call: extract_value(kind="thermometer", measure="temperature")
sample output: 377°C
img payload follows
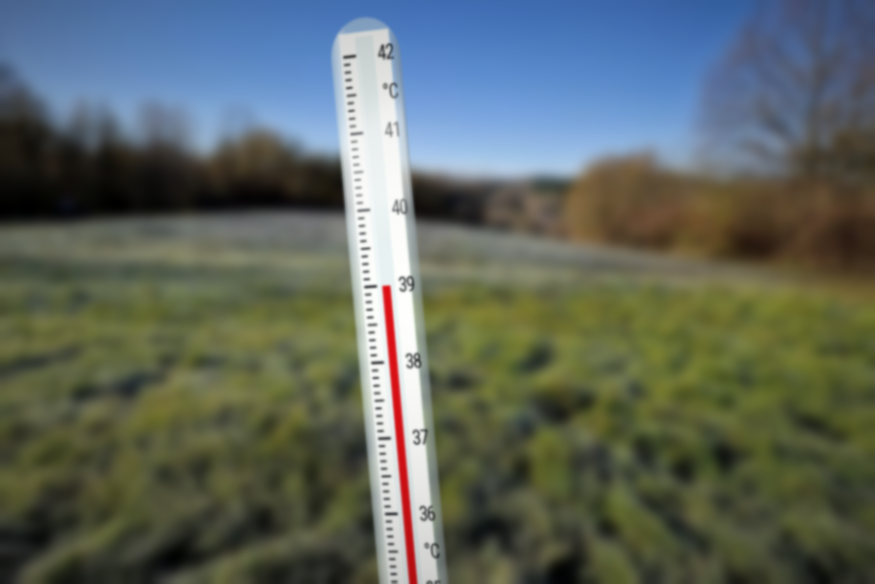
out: 39°C
